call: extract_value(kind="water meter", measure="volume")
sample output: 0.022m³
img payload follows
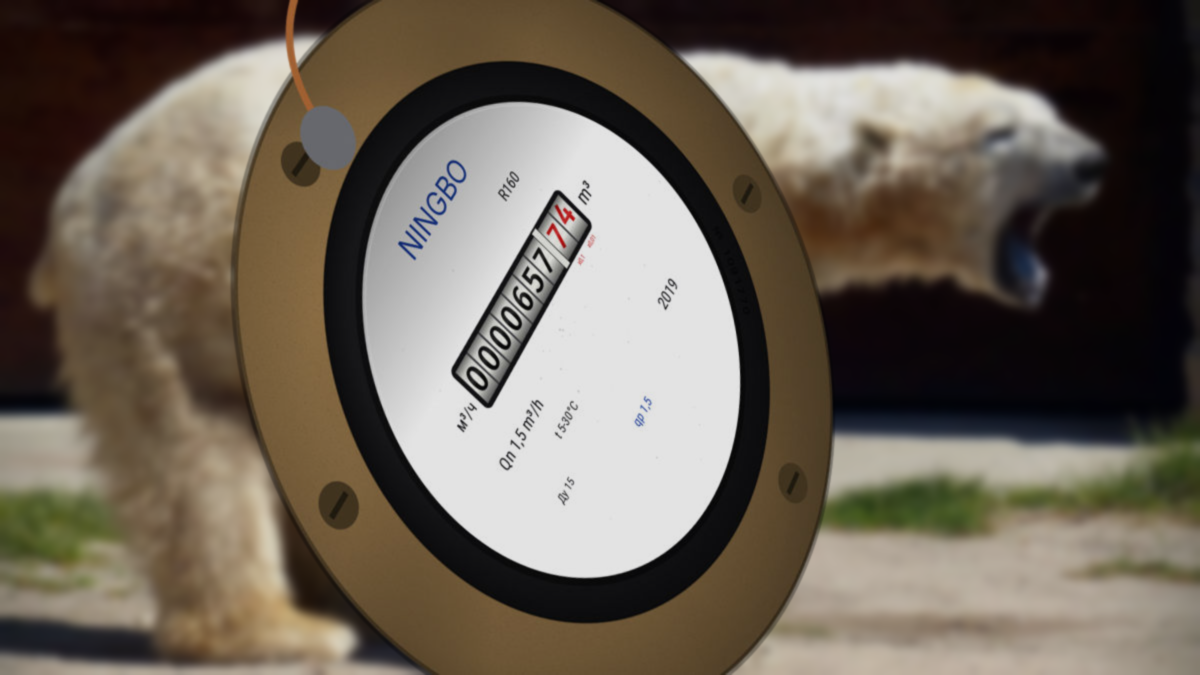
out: 657.74m³
